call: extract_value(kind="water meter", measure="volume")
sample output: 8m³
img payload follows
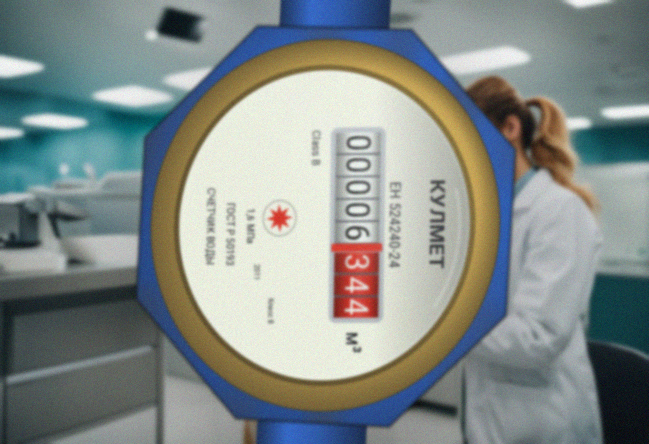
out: 6.344m³
